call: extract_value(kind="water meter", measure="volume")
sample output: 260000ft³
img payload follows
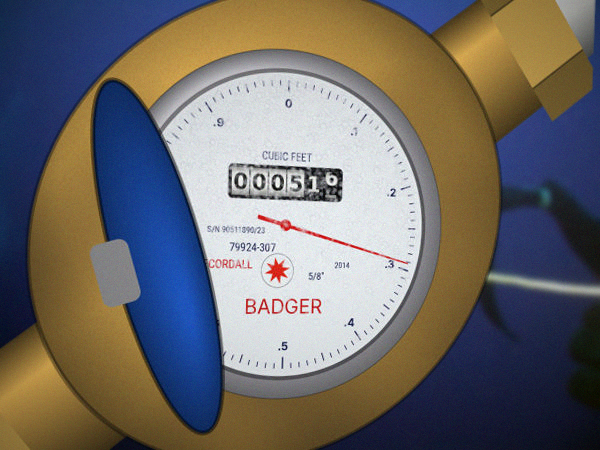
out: 516.29ft³
